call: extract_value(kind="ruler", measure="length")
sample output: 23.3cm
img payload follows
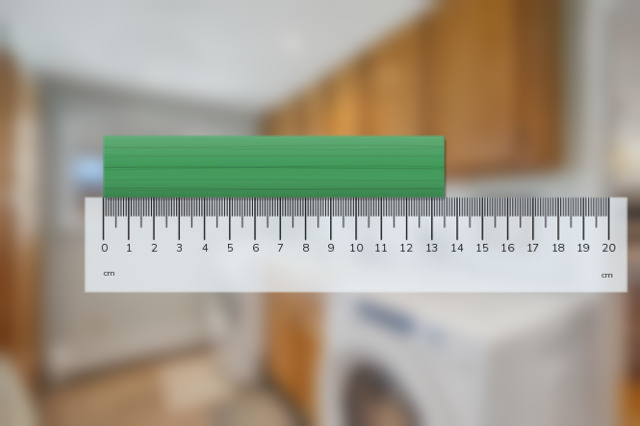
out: 13.5cm
